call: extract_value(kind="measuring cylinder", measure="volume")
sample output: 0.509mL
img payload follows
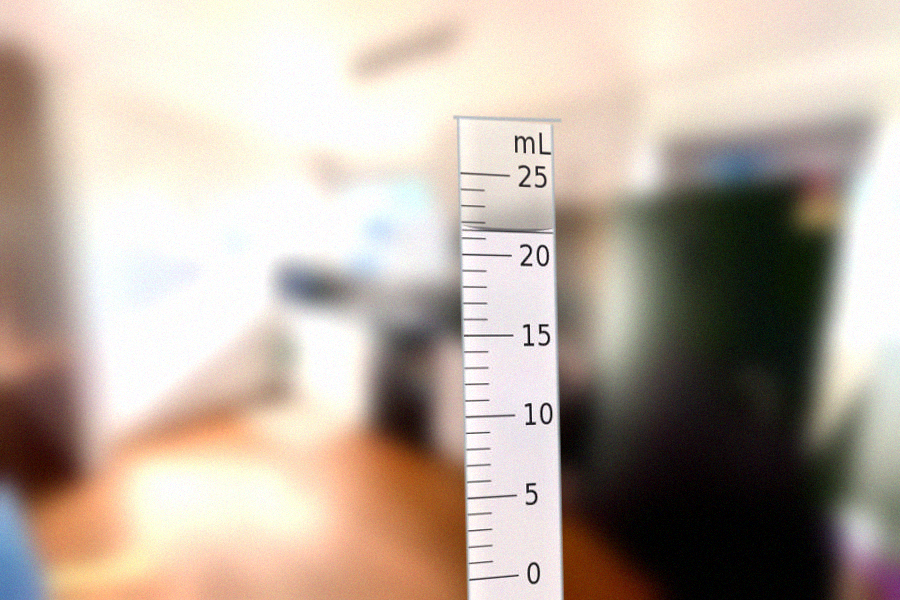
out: 21.5mL
